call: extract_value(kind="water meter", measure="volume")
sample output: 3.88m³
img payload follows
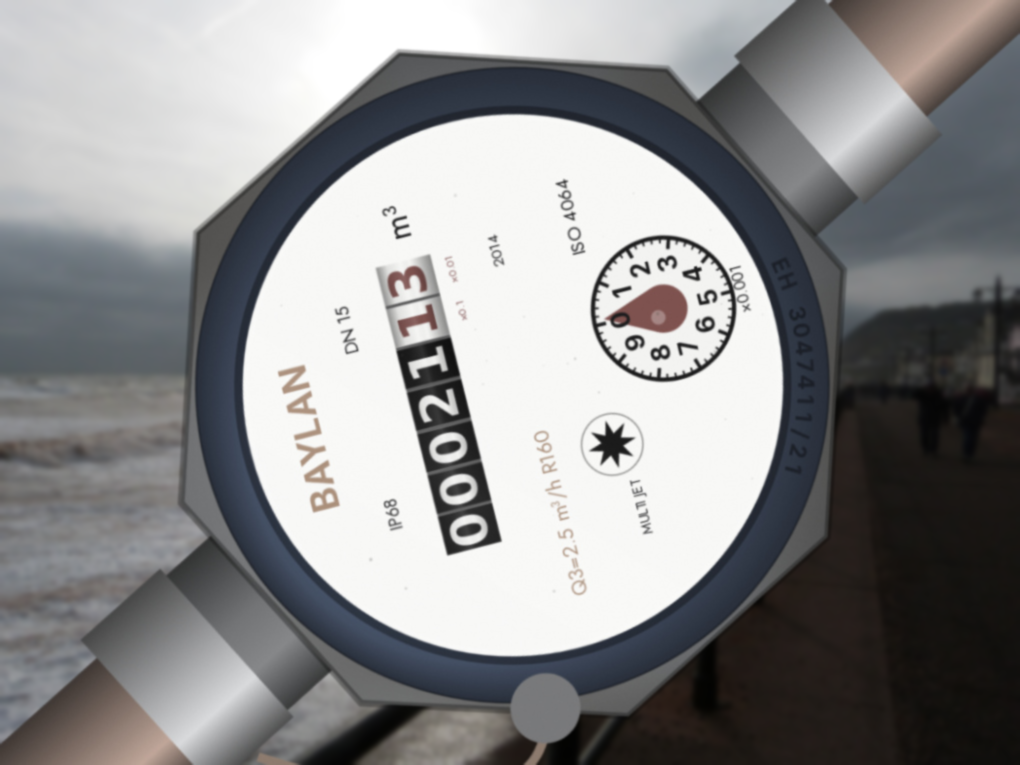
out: 21.130m³
